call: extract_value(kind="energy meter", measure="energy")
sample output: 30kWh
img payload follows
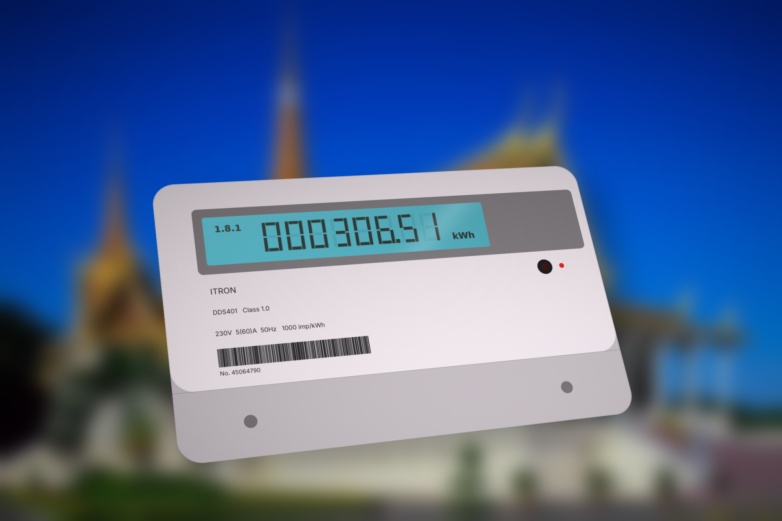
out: 306.51kWh
